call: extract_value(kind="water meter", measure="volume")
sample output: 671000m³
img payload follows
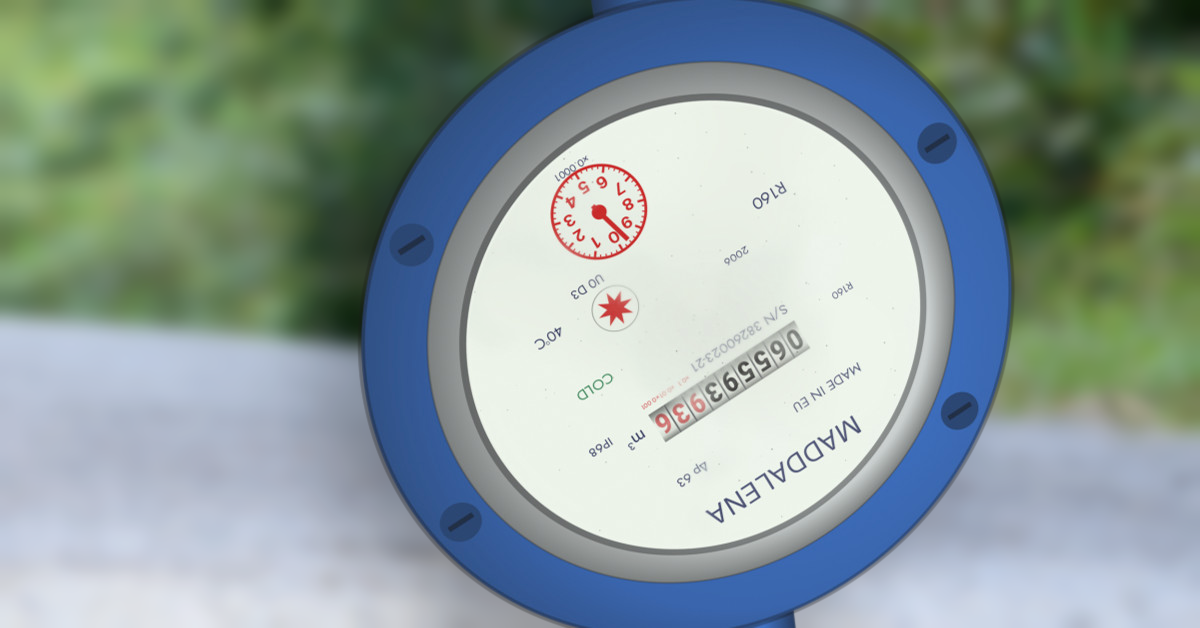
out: 65593.9359m³
